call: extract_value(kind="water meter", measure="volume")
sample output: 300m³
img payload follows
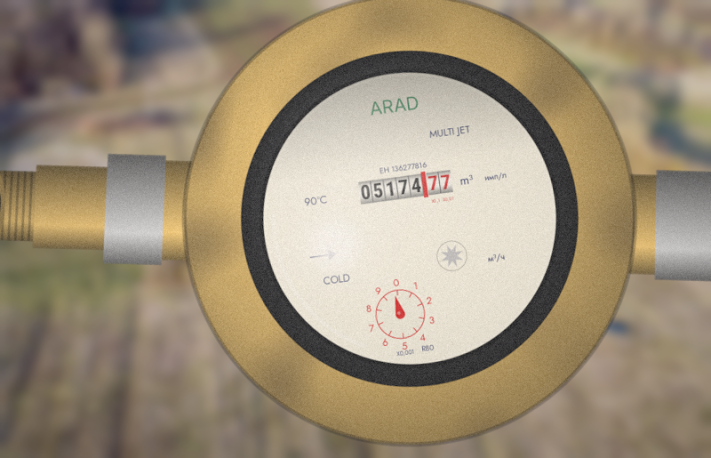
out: 5174.769m³
